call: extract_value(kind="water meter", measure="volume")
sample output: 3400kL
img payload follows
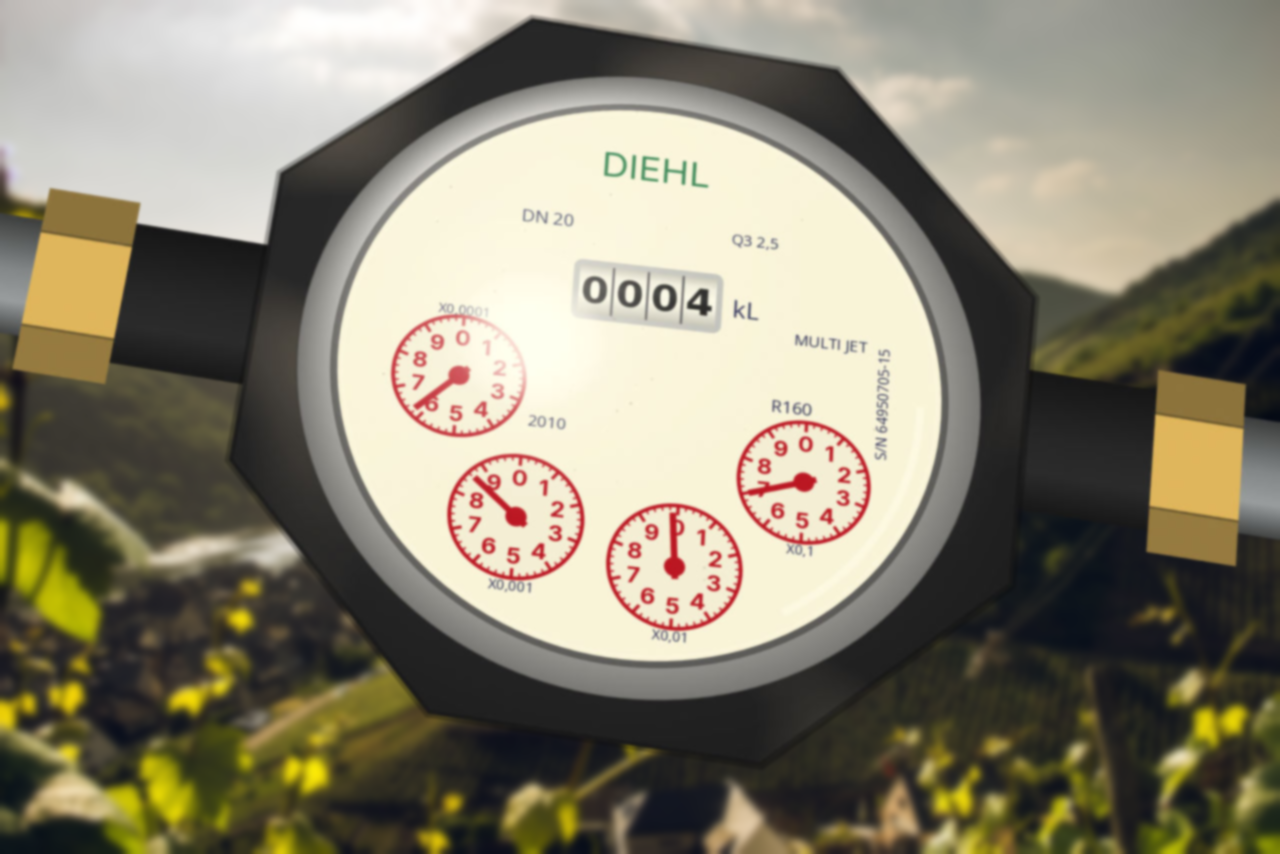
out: 4.6986kL
